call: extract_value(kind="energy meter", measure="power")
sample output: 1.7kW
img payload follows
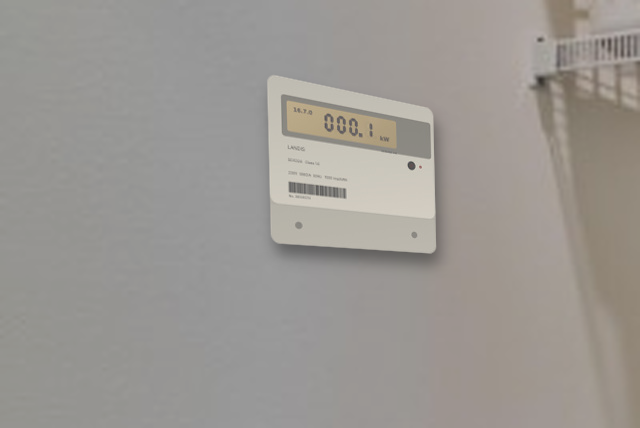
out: 0.1kW
